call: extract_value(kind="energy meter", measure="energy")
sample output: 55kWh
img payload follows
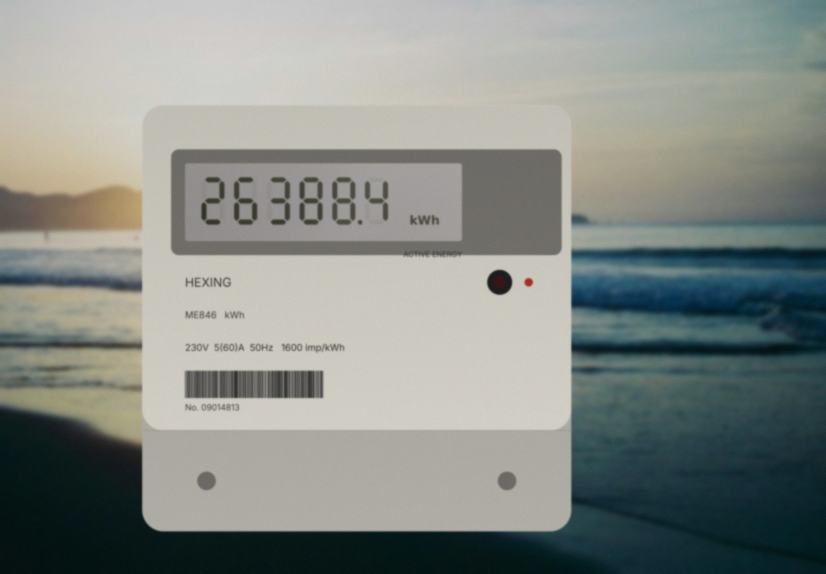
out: 26388.4kWh
